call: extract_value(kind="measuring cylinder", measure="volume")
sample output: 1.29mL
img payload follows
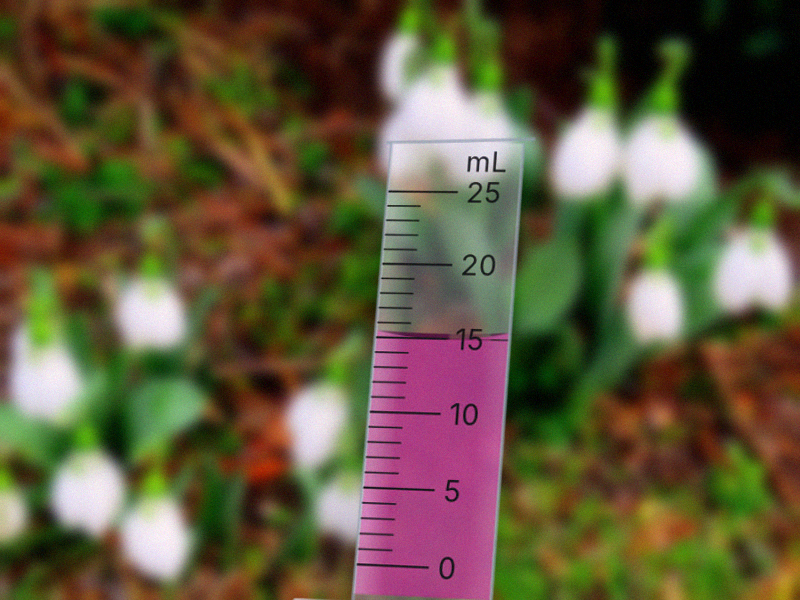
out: 15mL
